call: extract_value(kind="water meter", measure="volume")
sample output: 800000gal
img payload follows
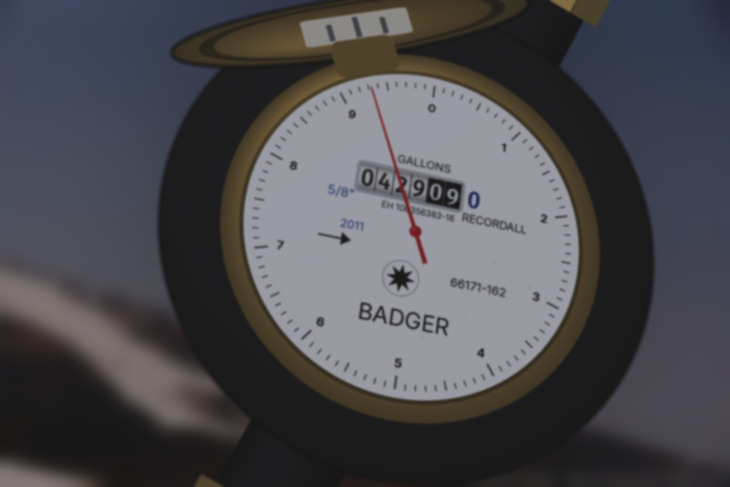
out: 429089.3gal
